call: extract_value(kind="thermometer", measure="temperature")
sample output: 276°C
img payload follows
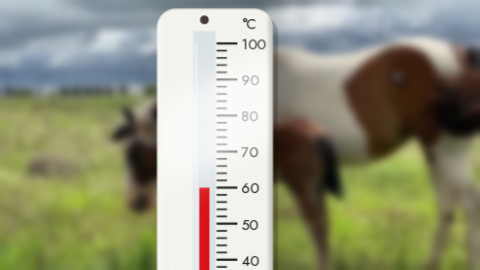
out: 60°C
